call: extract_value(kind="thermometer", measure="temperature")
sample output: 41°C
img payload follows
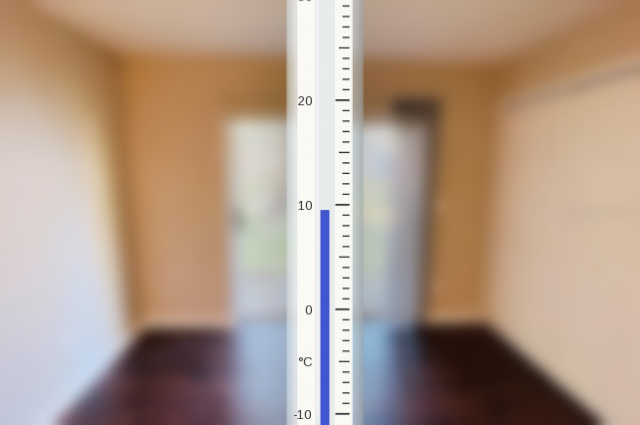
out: 9.5°C
